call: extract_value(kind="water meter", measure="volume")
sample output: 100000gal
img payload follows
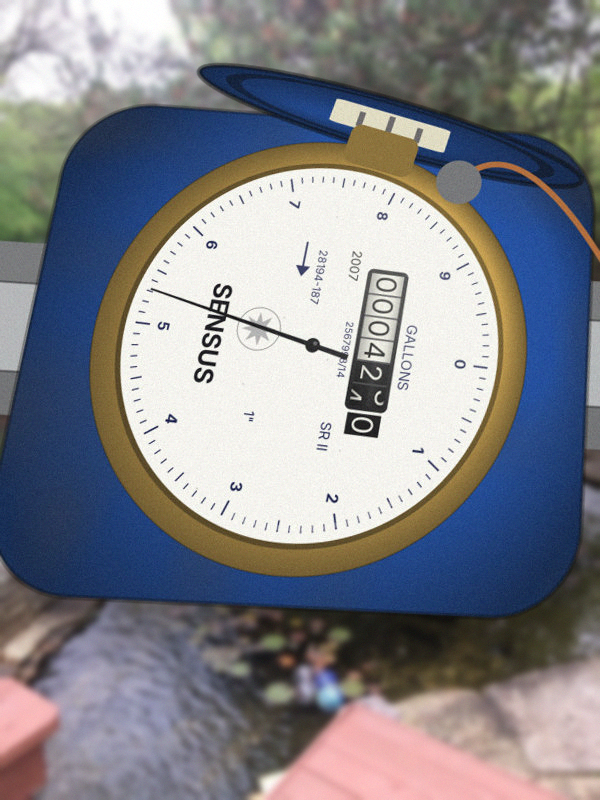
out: 4235.3gal
